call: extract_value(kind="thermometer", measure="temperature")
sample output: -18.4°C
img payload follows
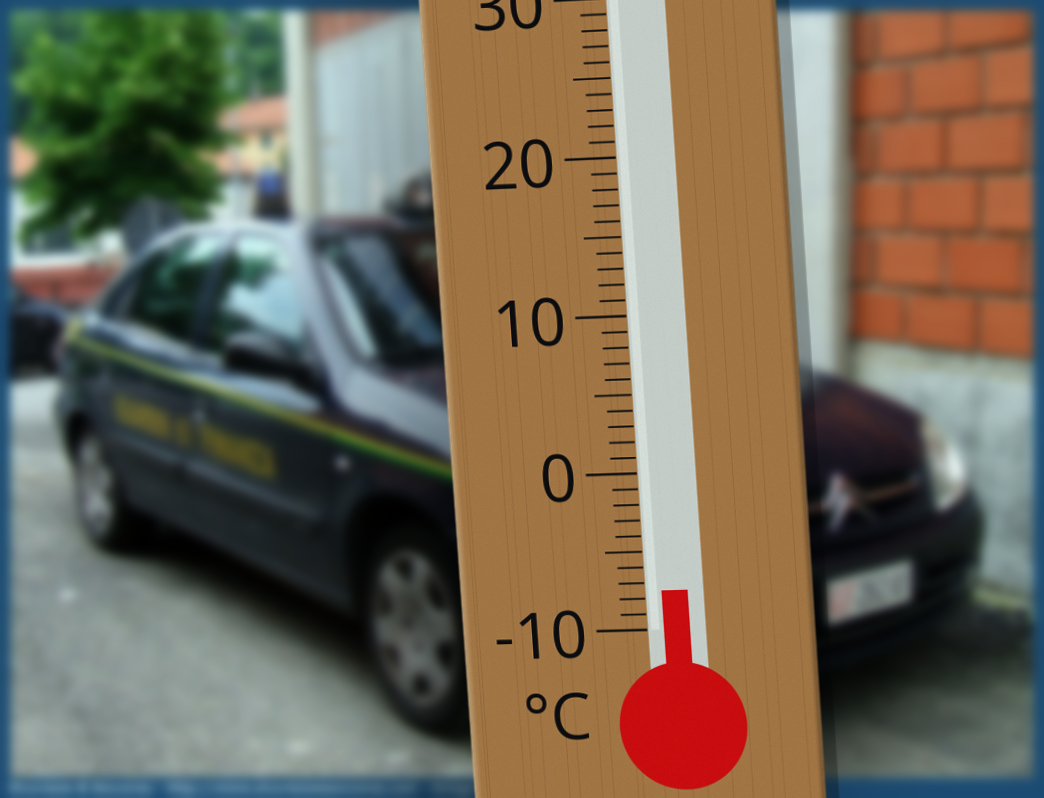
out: -7.5°C
